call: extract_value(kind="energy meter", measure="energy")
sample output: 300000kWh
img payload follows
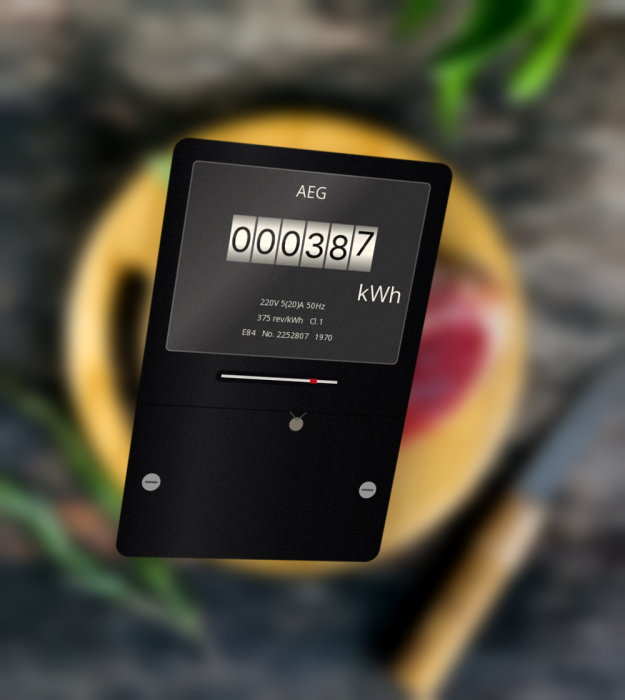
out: 387kWh
